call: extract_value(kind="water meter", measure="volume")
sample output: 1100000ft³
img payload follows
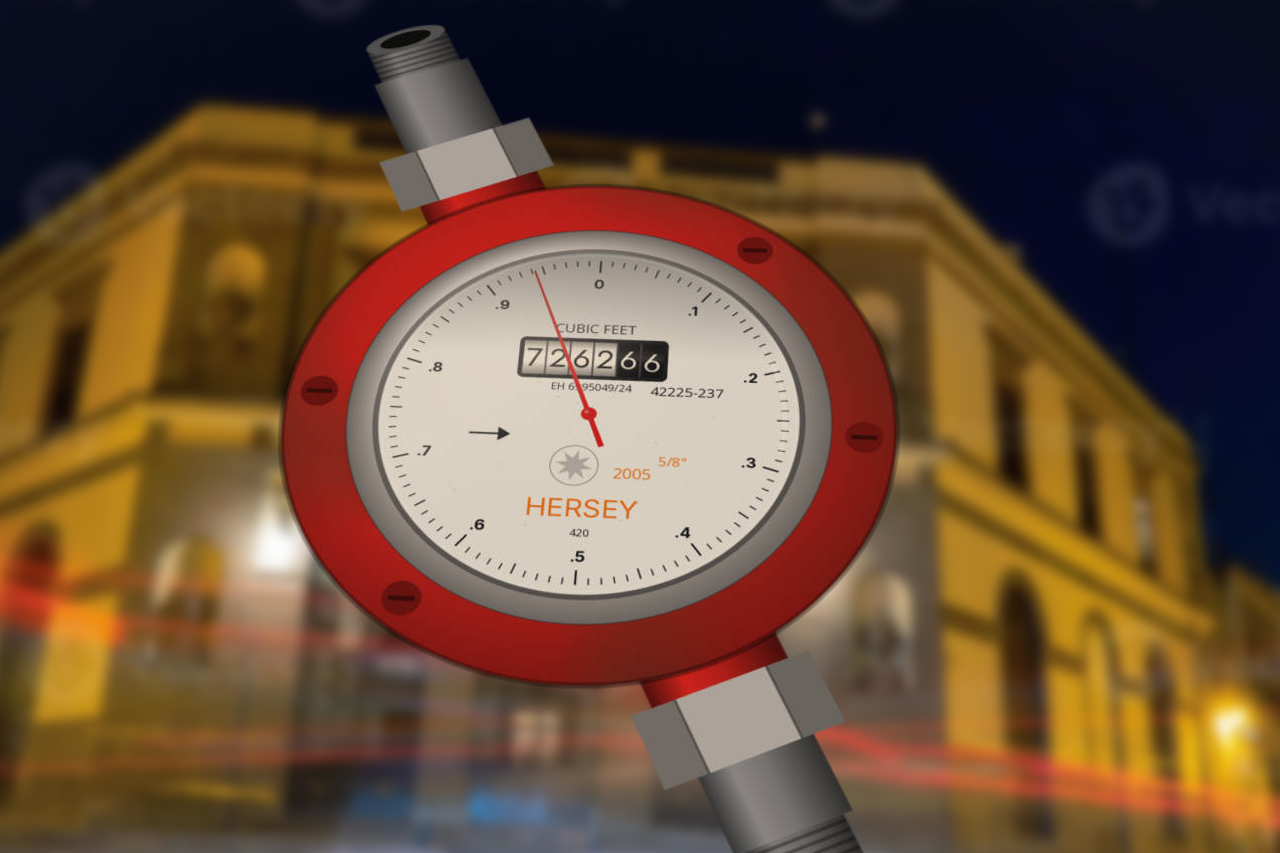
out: 726265.94ft³
